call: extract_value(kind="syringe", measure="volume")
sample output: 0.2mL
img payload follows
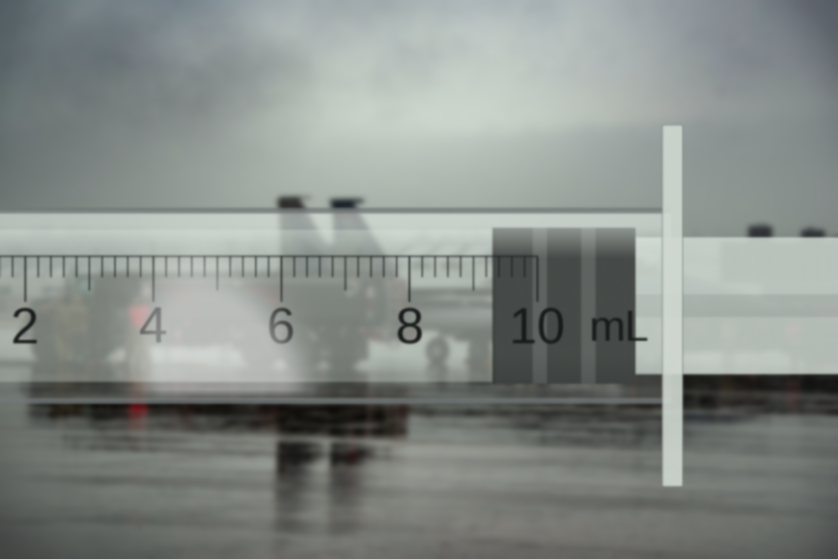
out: 9.3mL
